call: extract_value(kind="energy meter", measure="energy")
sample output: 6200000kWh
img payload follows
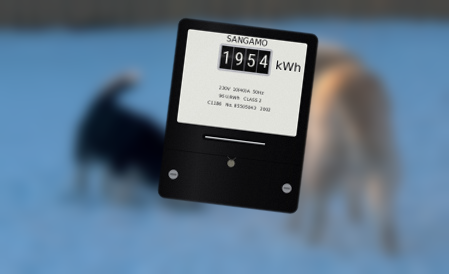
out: 1954kWh
